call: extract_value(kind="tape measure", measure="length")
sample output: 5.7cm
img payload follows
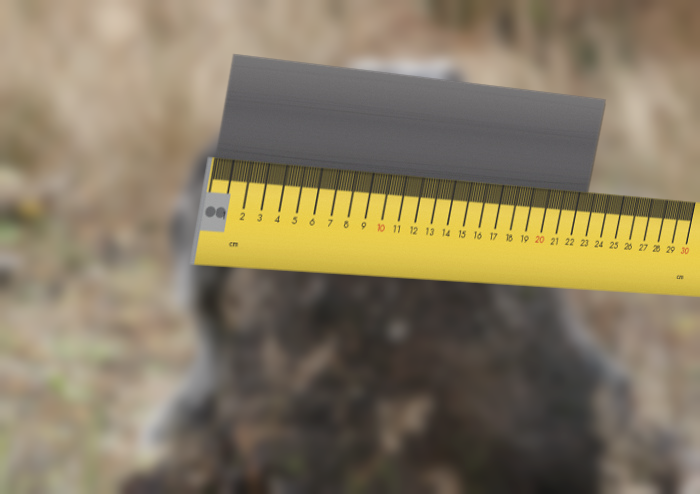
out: 22.5cm
